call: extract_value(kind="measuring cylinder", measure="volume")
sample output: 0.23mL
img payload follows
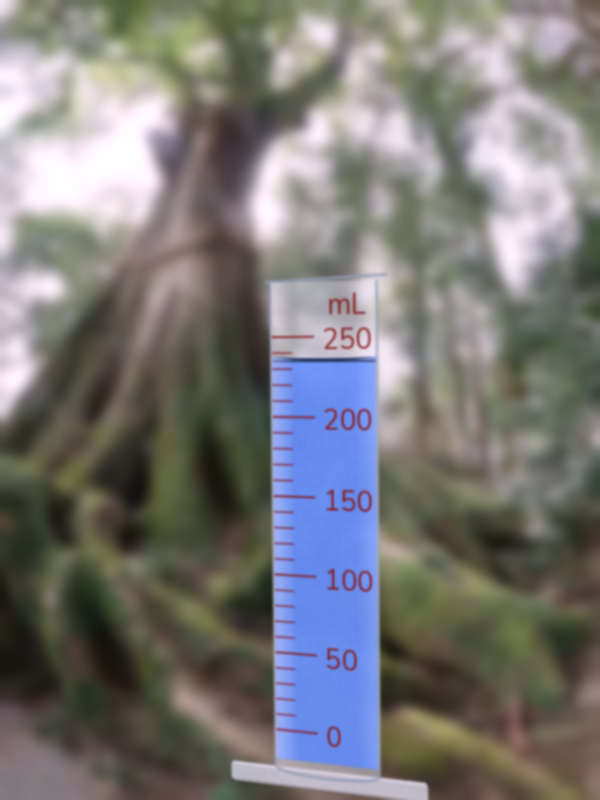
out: 235mL
